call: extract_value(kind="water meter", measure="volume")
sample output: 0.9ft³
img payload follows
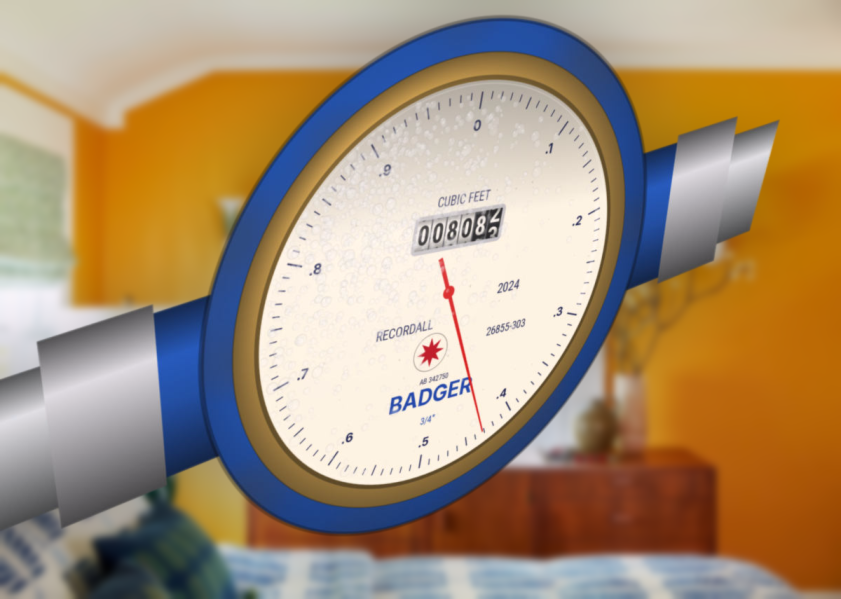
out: 8082.43ft³
